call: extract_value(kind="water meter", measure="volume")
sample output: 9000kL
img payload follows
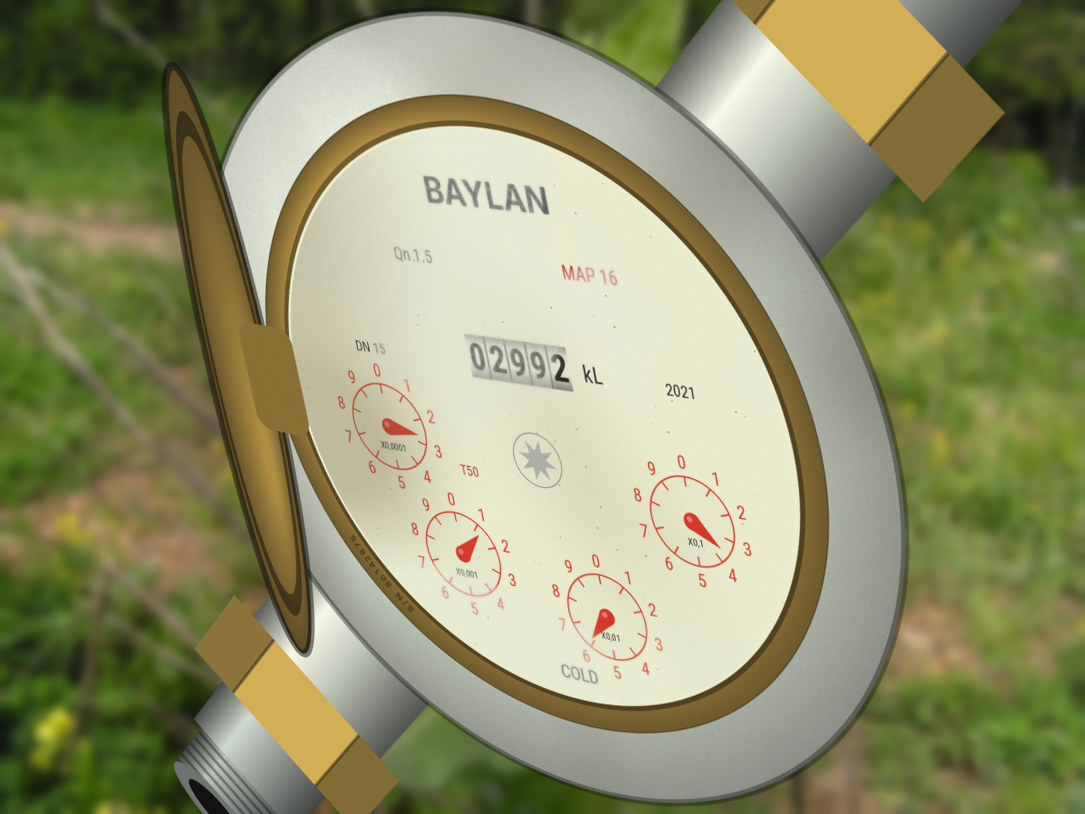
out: 2992.3612kL
